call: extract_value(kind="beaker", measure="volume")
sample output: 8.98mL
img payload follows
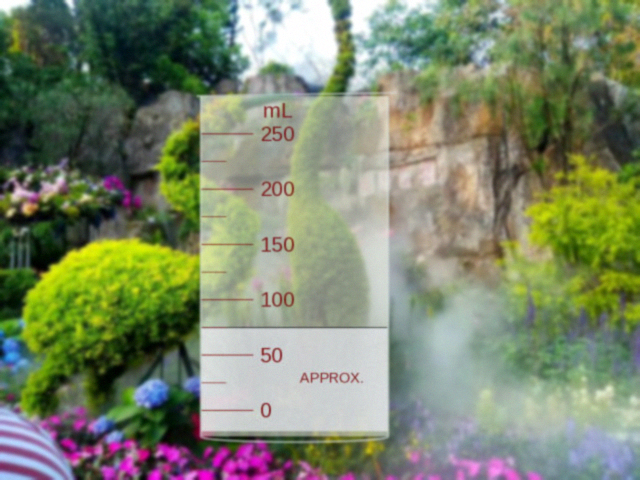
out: 75mL
